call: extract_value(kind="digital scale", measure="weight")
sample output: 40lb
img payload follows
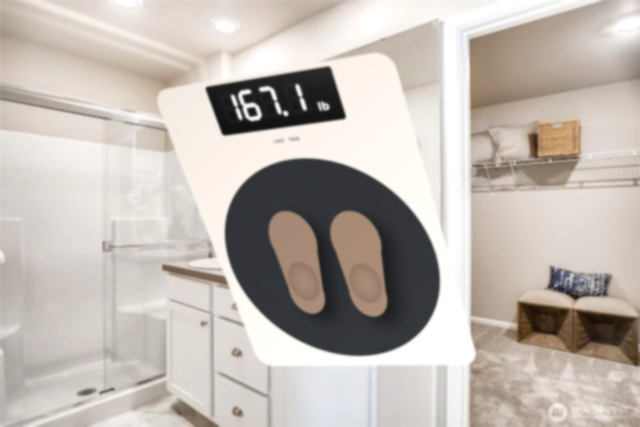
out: 167.1lb
